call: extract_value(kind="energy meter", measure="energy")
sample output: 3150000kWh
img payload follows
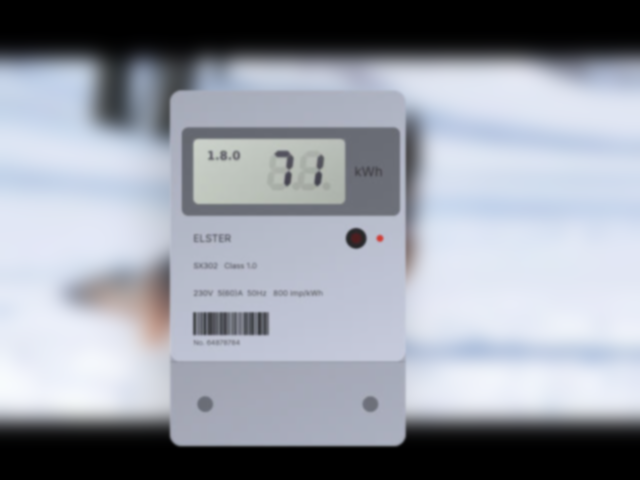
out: 71kWh
